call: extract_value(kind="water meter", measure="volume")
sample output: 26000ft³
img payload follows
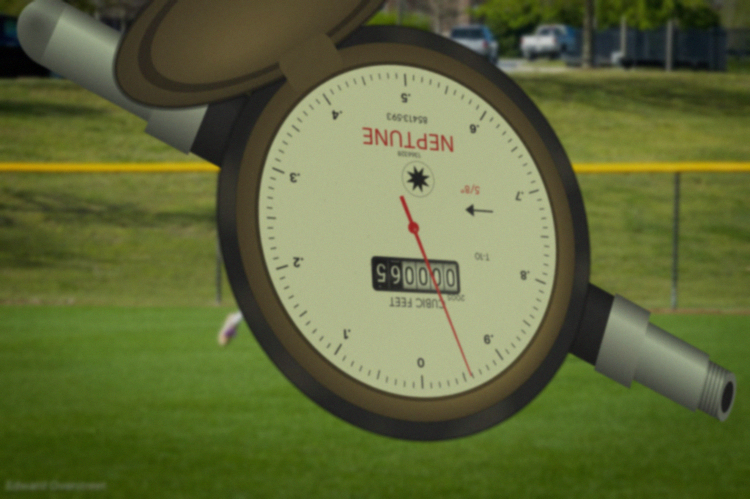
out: 64.94ft³
